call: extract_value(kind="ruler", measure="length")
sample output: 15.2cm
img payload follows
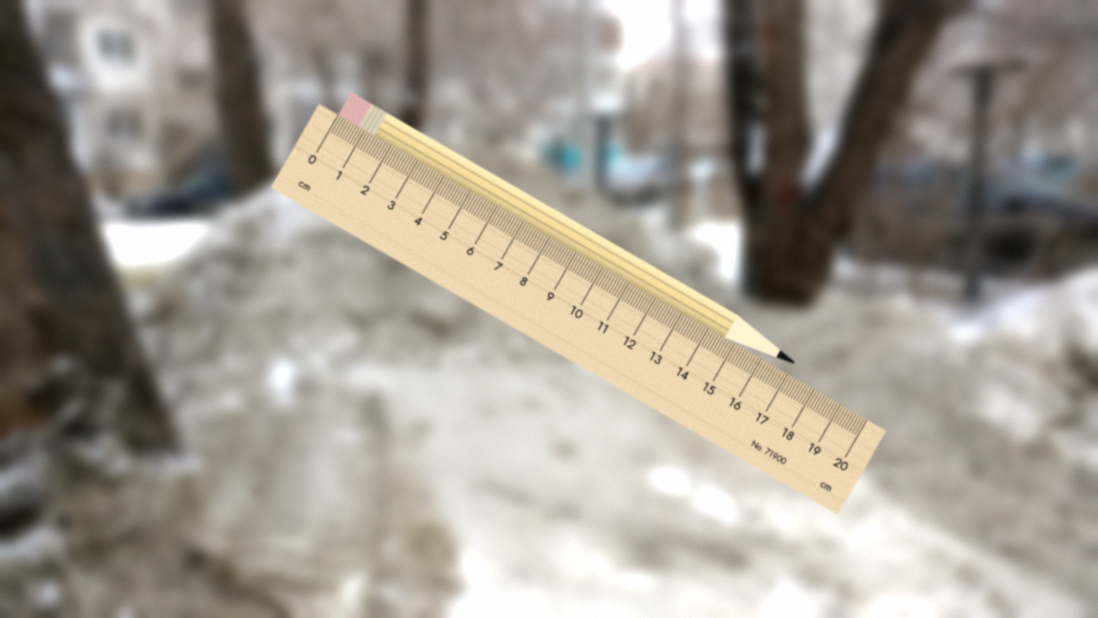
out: 17cm
